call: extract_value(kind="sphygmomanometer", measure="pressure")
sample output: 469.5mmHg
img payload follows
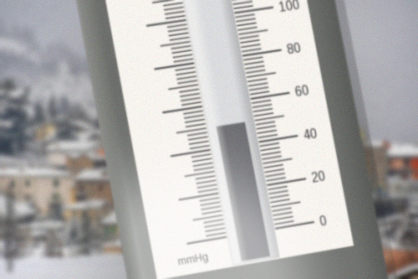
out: 50mmHg
